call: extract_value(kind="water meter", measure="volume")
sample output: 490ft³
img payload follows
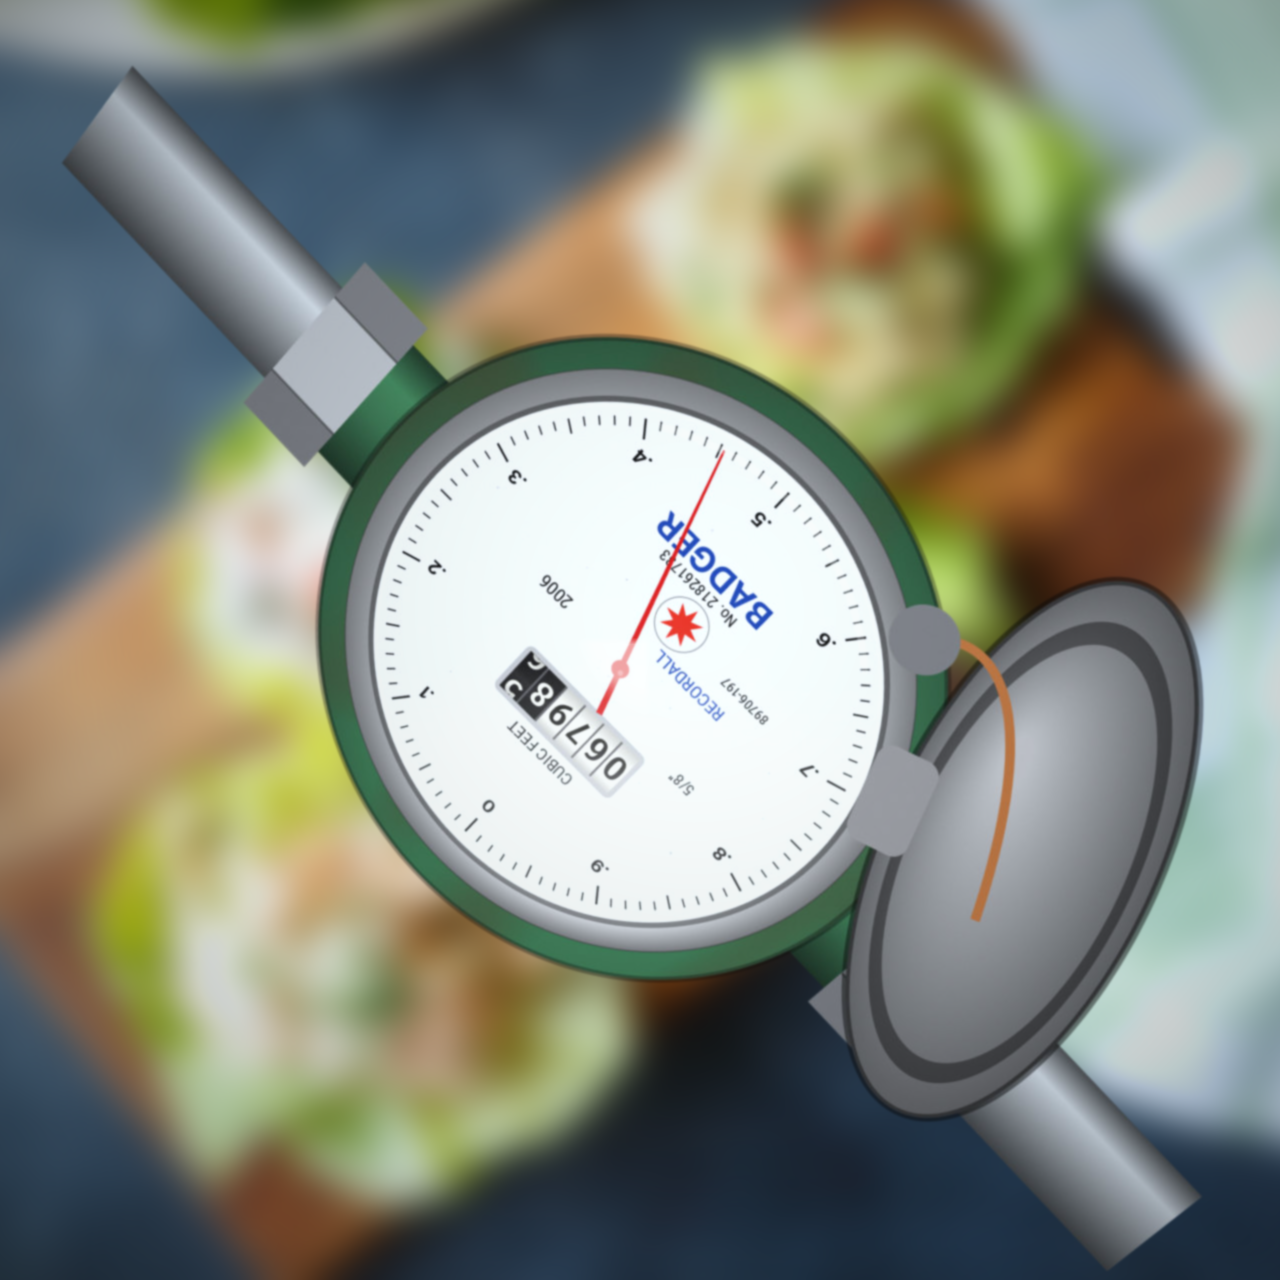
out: 67985.45ft³
